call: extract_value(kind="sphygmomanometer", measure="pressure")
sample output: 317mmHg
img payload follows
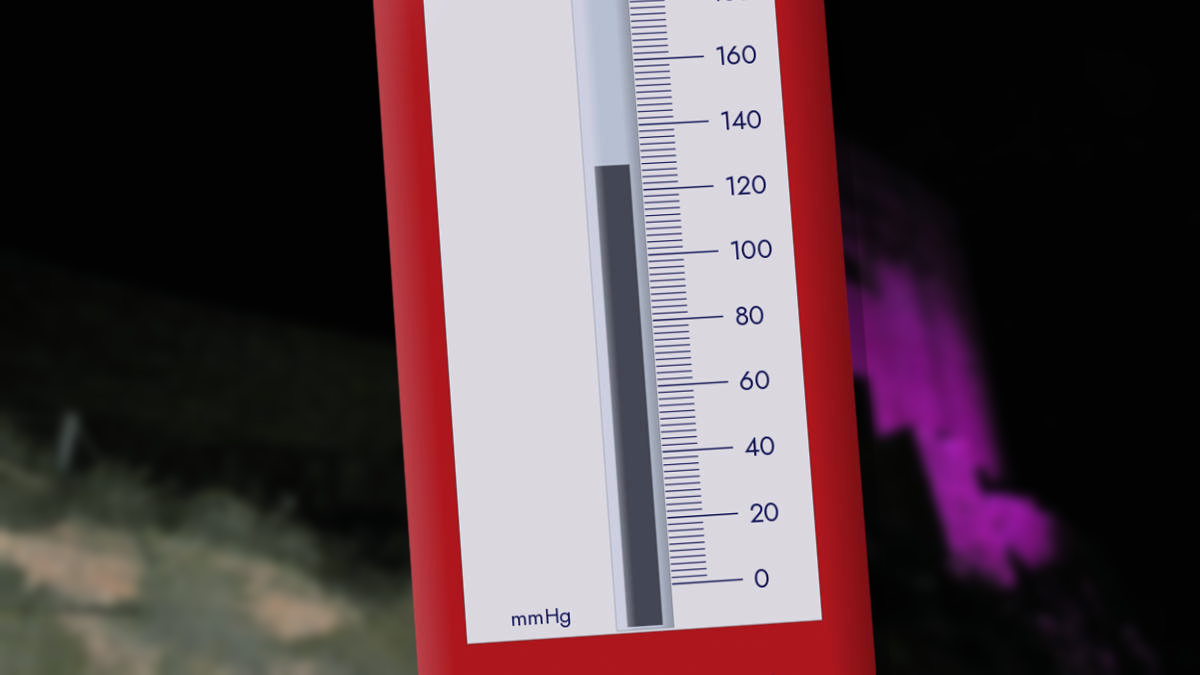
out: 128mmHg
